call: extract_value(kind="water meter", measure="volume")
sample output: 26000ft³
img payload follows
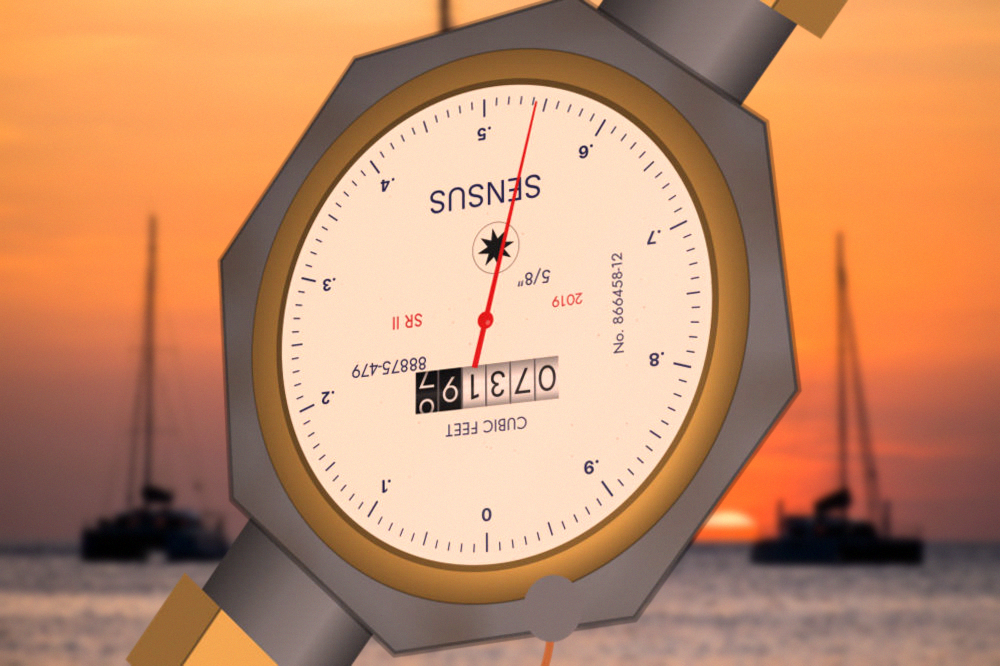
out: 73196.54ft³
